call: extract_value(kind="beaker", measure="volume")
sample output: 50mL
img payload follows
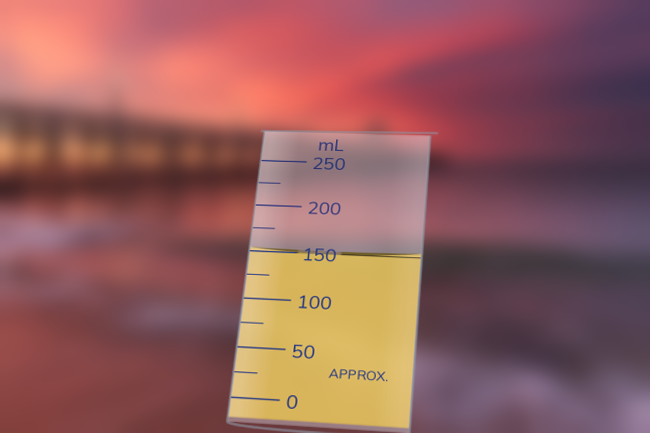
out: 150mL
